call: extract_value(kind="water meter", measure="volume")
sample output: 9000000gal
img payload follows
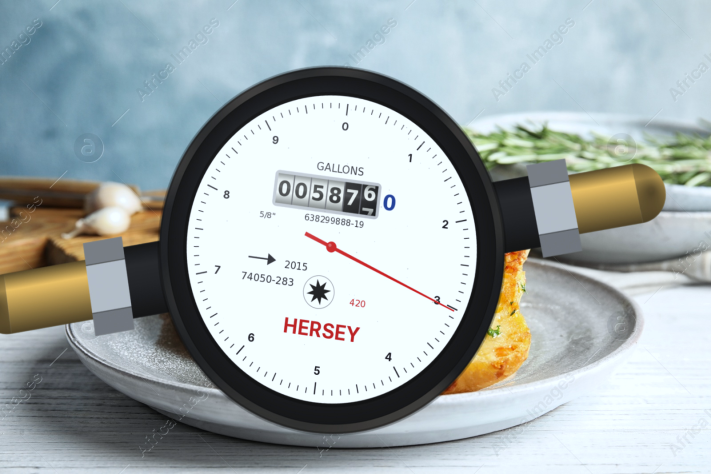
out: 58763.0gal
